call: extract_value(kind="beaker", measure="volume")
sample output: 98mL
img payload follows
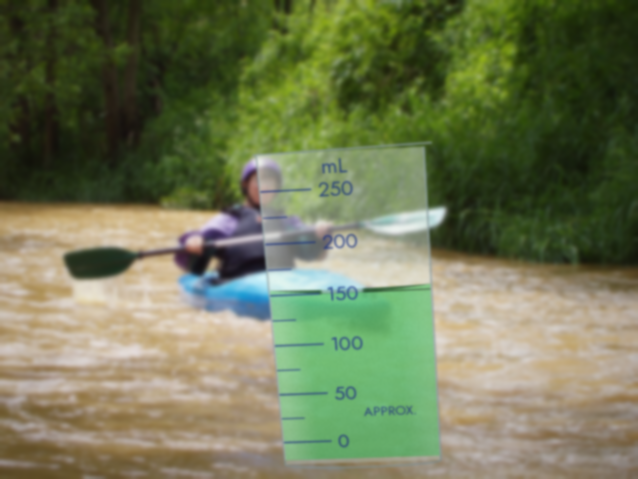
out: 150mL
